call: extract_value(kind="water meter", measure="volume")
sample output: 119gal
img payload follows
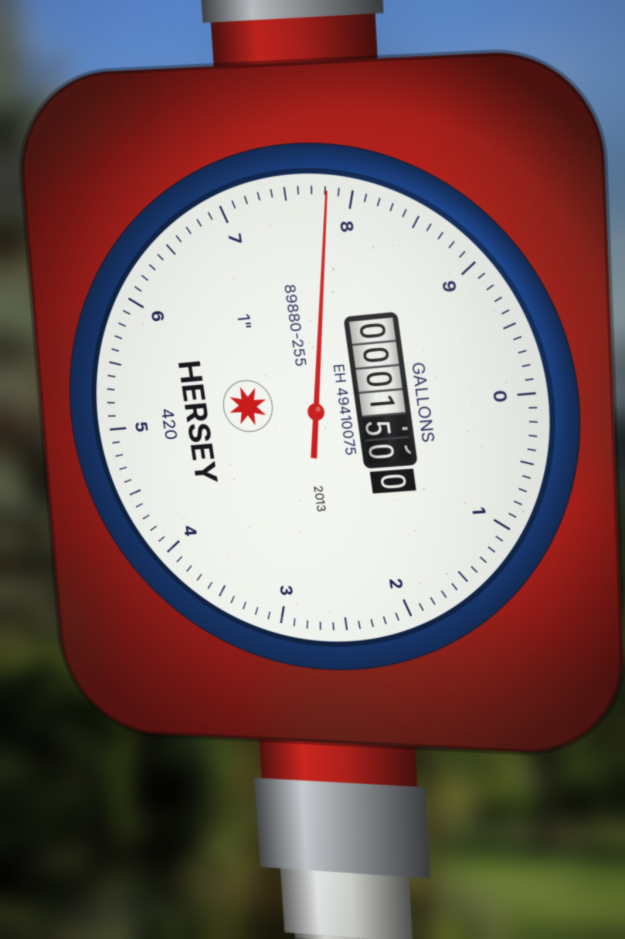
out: 1497.8gal
